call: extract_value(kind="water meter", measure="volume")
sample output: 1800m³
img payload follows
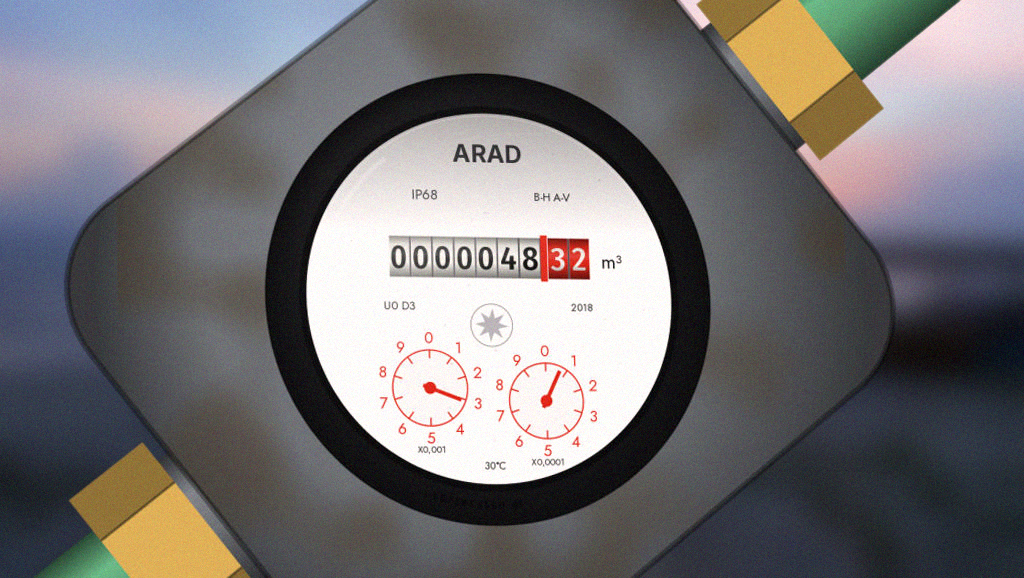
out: 48.3230m³
